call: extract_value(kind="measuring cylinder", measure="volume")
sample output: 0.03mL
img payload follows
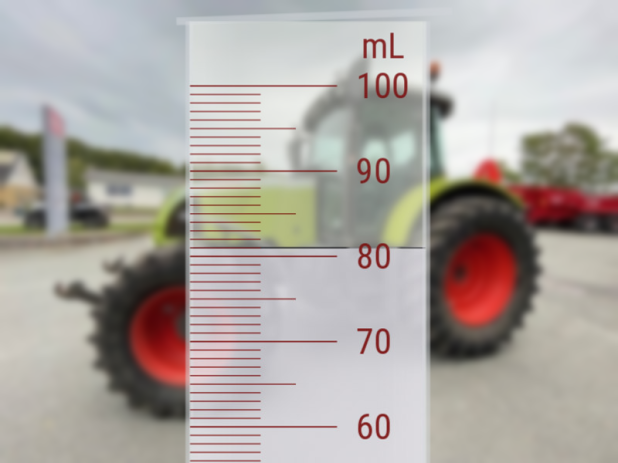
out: 81mL
